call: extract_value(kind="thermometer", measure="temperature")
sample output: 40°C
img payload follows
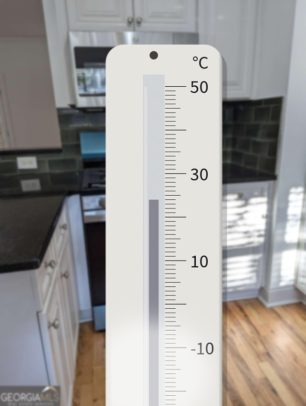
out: 24°C
